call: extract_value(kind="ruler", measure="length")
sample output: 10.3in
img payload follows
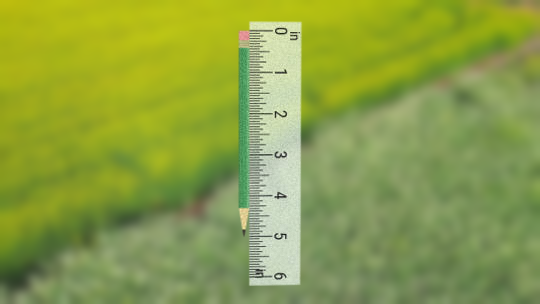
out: 5in
